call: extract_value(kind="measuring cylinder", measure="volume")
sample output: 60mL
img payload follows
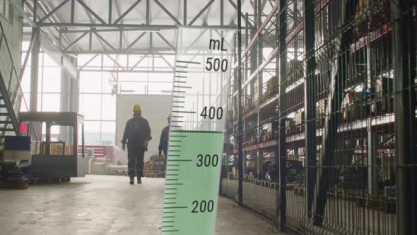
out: 360mL
